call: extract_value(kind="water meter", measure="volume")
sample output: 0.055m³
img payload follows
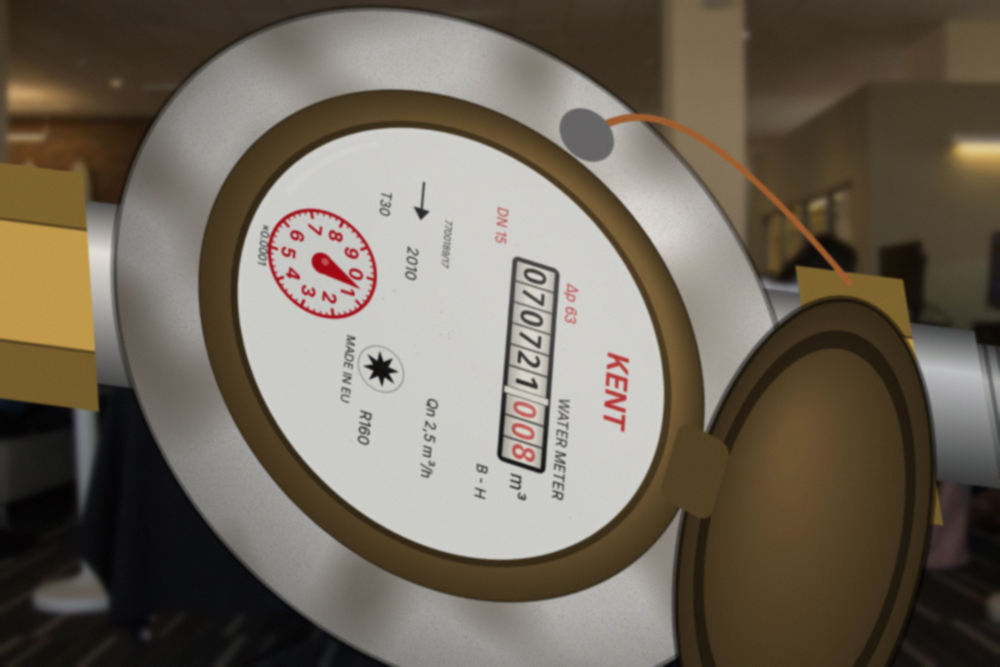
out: 70721.0080m³
